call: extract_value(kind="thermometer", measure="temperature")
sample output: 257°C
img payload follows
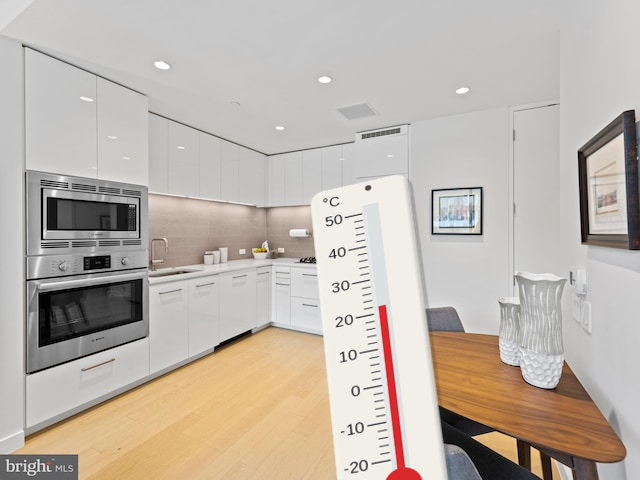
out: 22°C
